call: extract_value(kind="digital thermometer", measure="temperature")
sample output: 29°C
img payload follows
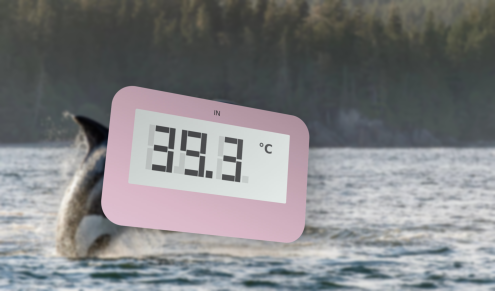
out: 39.3°C
